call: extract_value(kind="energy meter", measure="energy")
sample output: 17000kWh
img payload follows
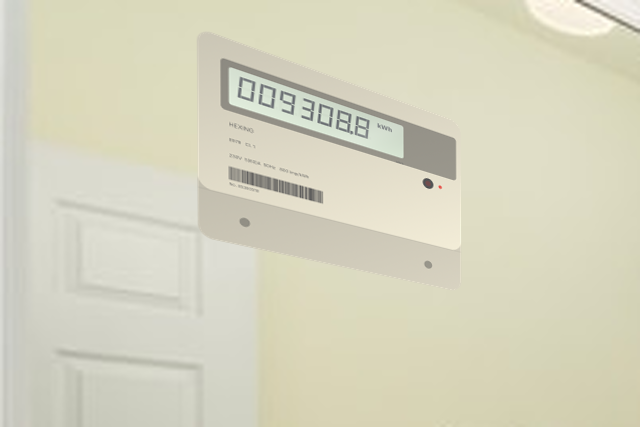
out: 9308.8kWh
